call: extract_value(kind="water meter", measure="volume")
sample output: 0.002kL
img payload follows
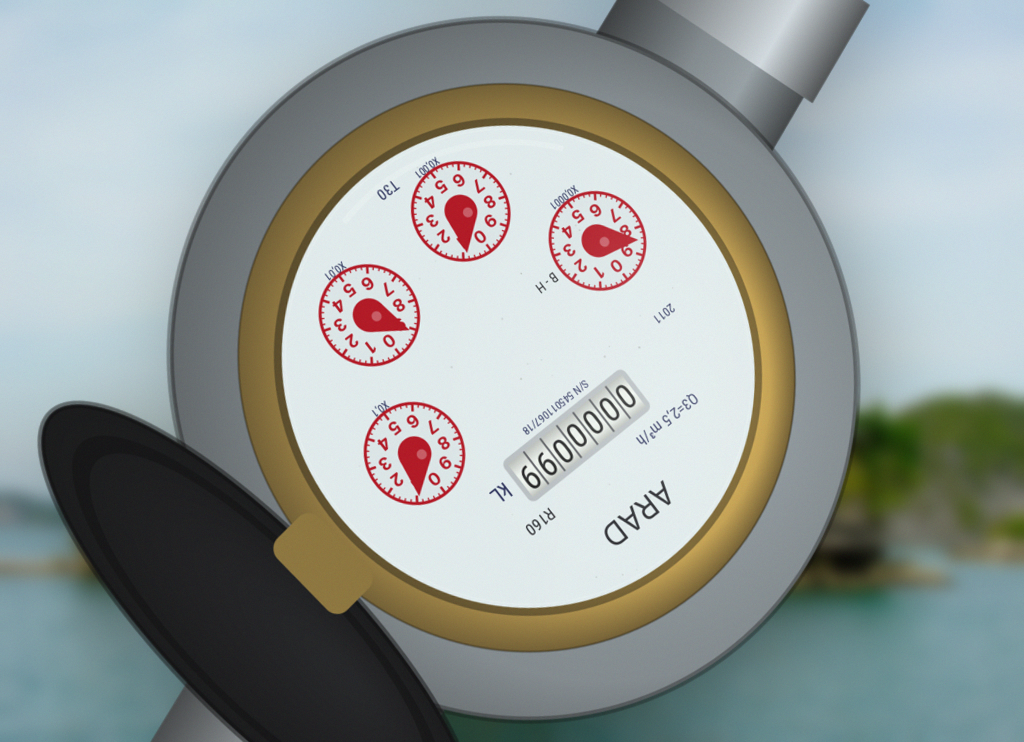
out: 99.0908kL
